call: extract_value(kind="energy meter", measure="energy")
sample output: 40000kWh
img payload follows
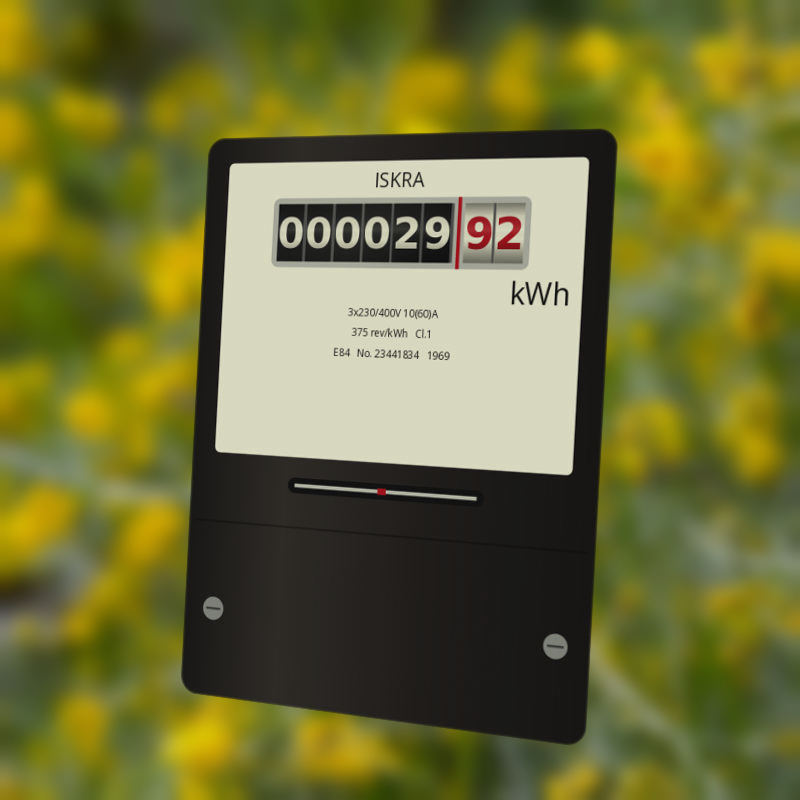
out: 29.92kWh
